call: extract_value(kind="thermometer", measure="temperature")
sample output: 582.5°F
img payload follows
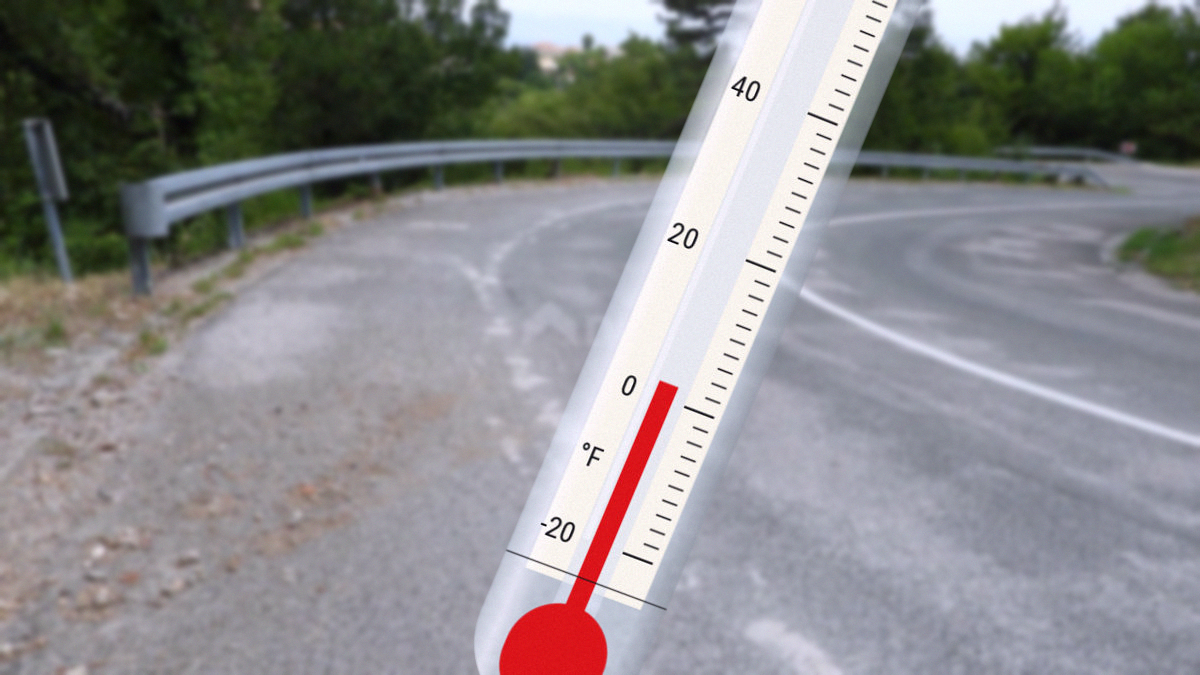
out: 2°F
